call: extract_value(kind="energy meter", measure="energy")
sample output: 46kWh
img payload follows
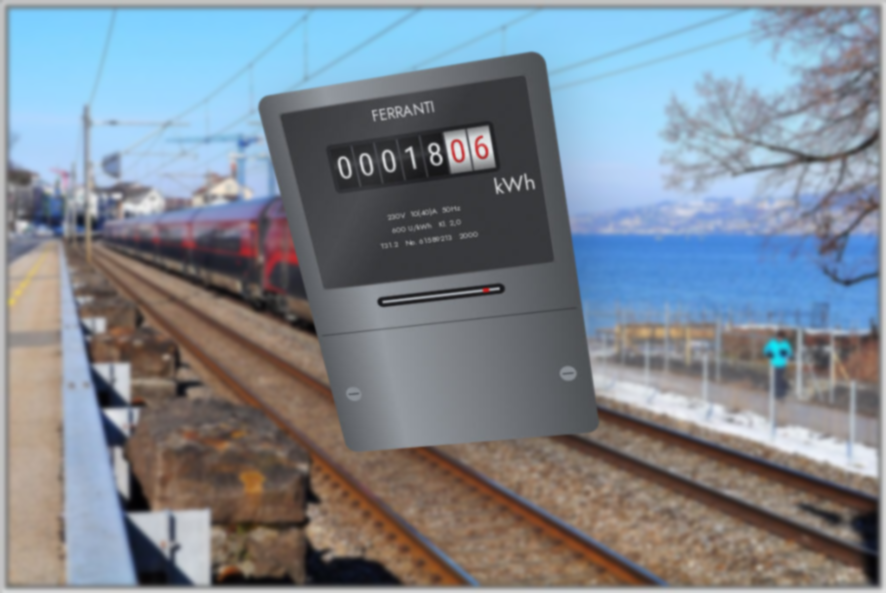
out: 18.06kWh
